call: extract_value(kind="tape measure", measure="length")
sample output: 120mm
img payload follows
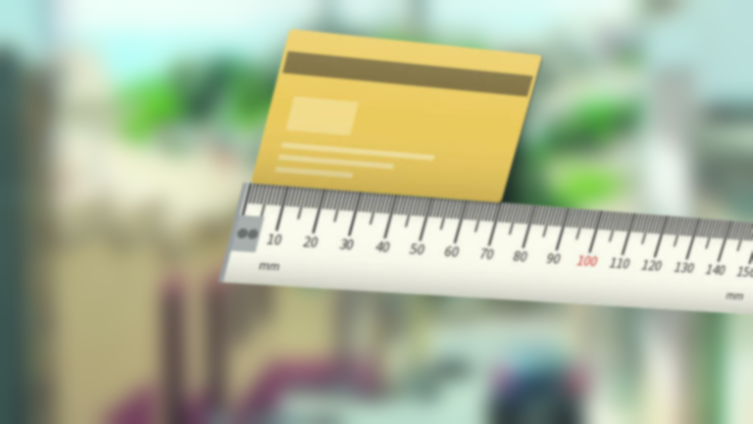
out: 70mm
